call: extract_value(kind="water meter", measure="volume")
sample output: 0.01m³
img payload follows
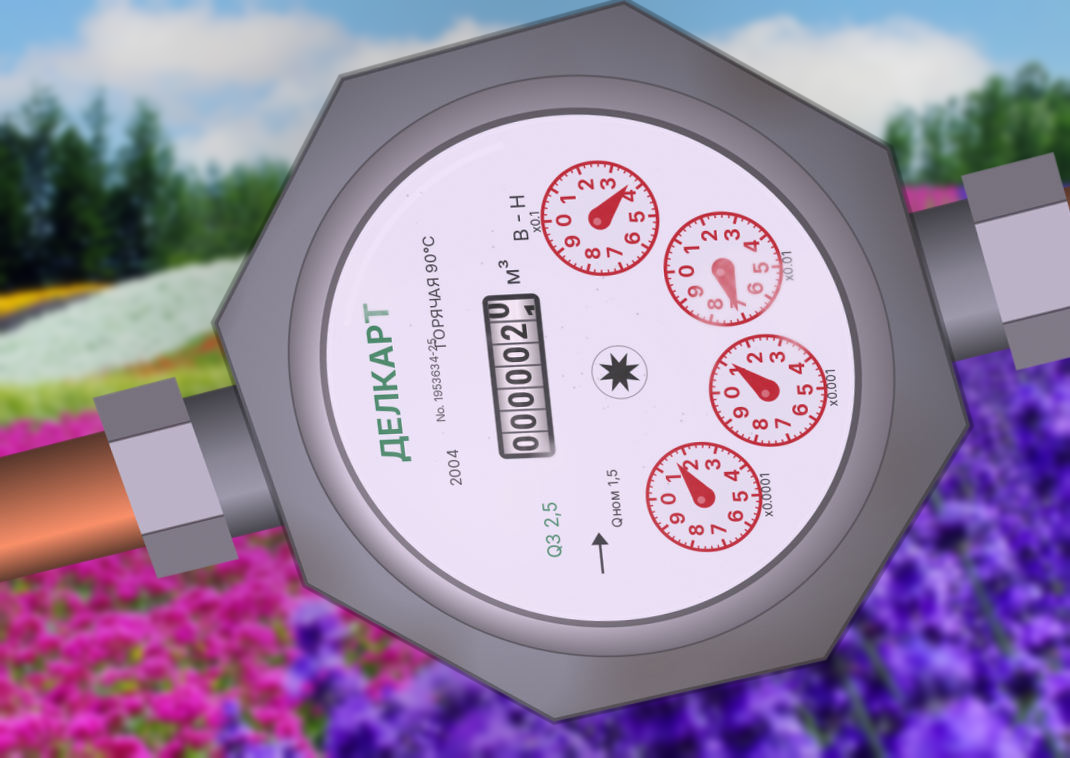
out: 20.3711m³
